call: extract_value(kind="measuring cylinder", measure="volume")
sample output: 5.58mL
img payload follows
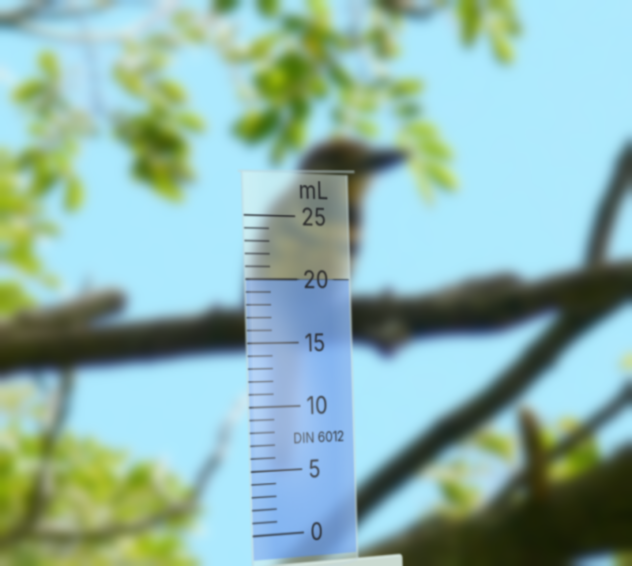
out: 20mL
